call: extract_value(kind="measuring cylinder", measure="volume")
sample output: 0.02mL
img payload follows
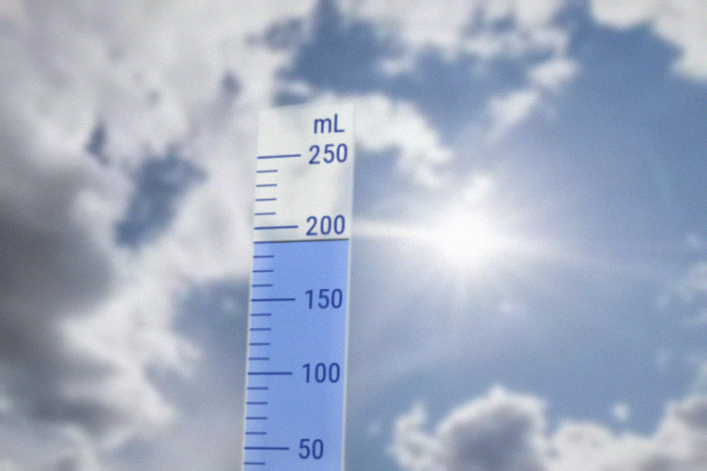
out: 190mL
